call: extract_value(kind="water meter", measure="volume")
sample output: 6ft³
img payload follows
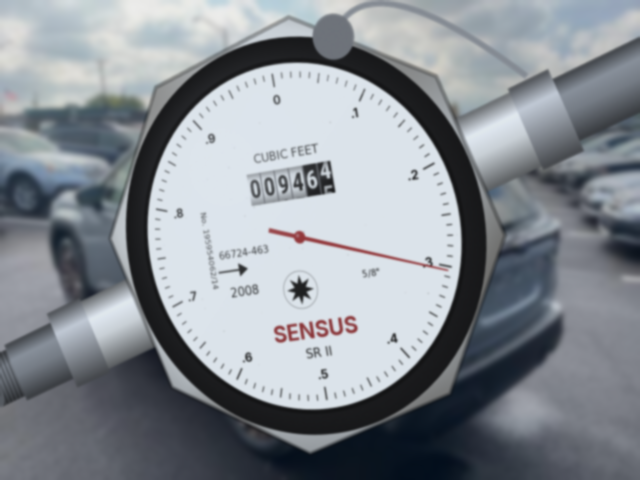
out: 9464.30ft³
